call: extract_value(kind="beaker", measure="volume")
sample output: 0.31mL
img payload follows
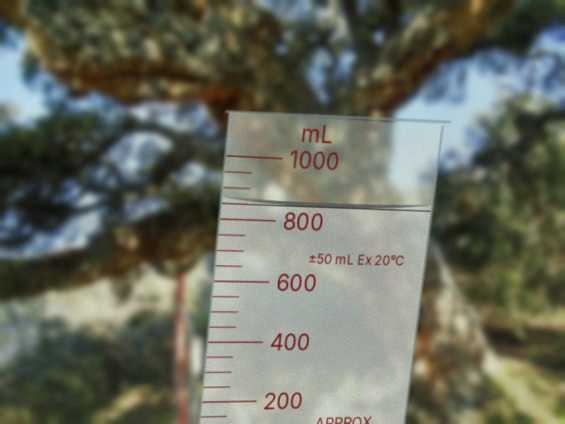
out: 850mL
